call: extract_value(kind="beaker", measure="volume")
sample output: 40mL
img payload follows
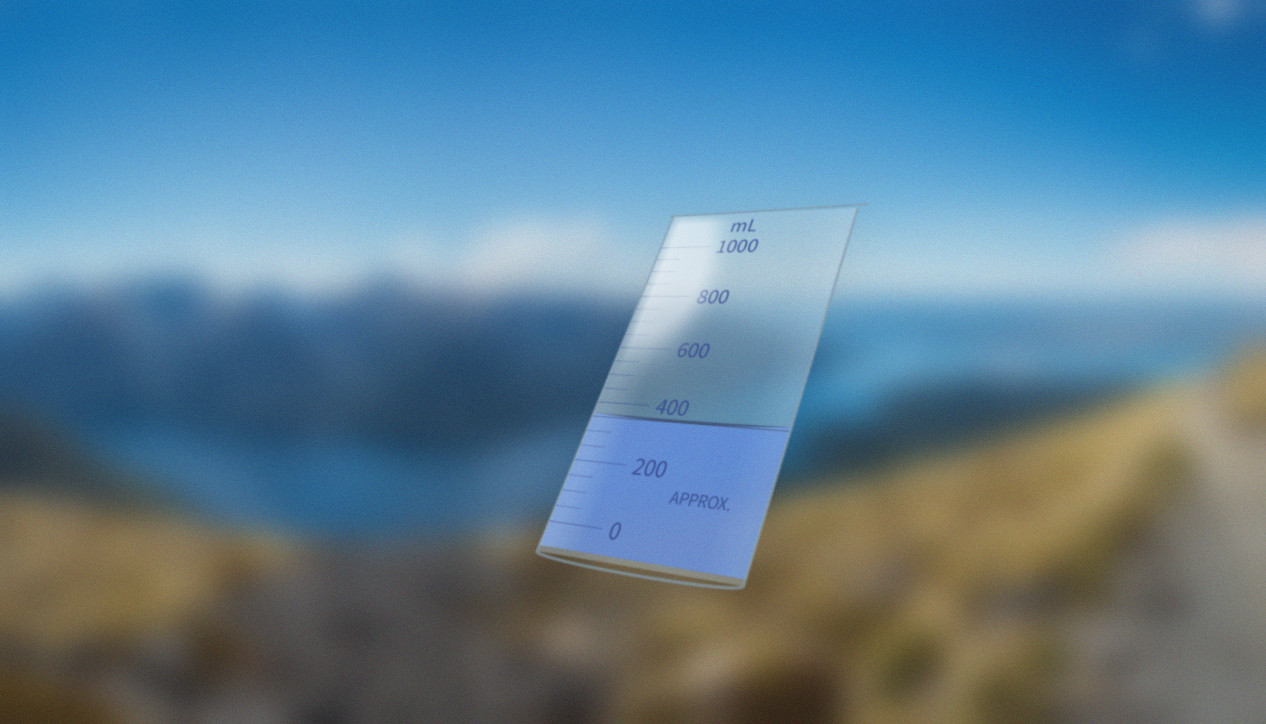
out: 350mL
